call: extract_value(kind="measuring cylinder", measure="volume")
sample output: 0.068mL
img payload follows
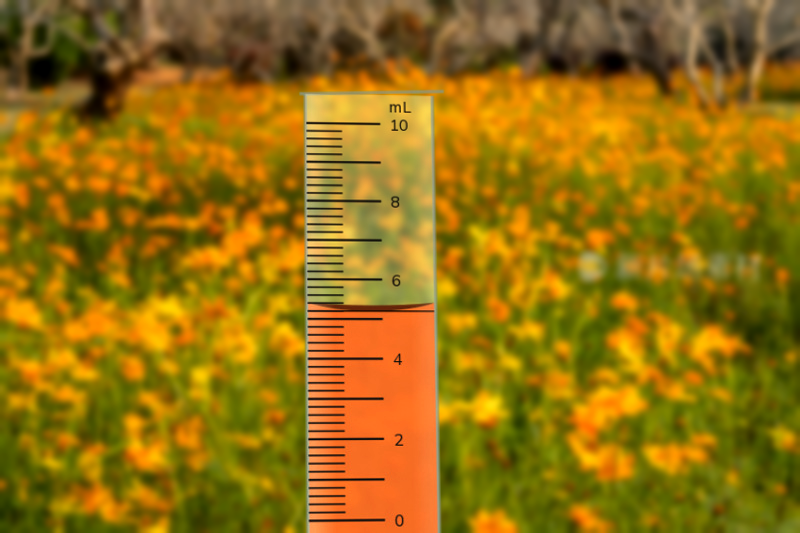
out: 5.2mL
